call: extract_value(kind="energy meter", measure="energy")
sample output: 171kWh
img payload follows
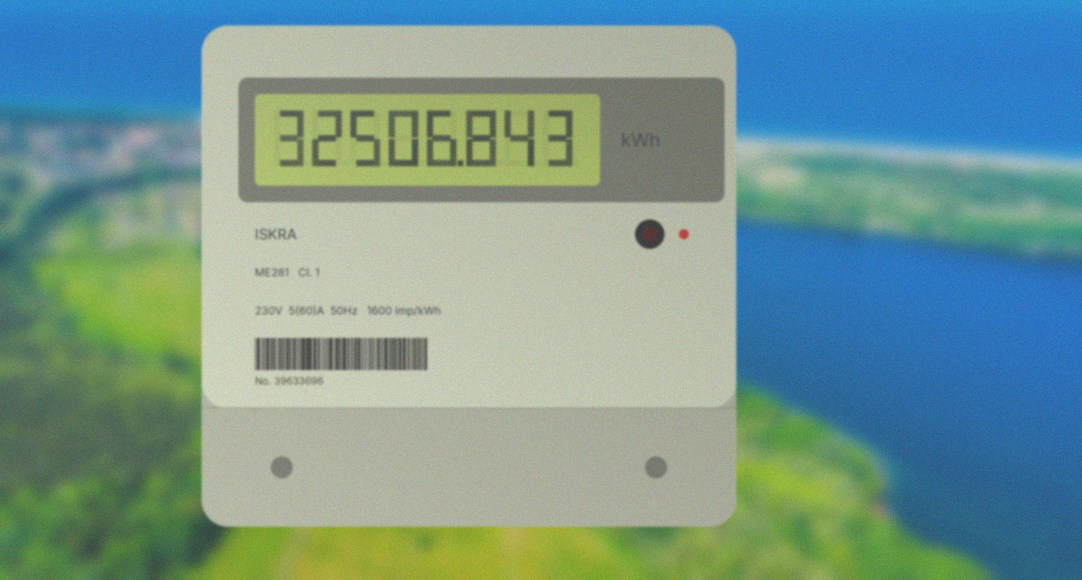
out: 32506.843kWh
